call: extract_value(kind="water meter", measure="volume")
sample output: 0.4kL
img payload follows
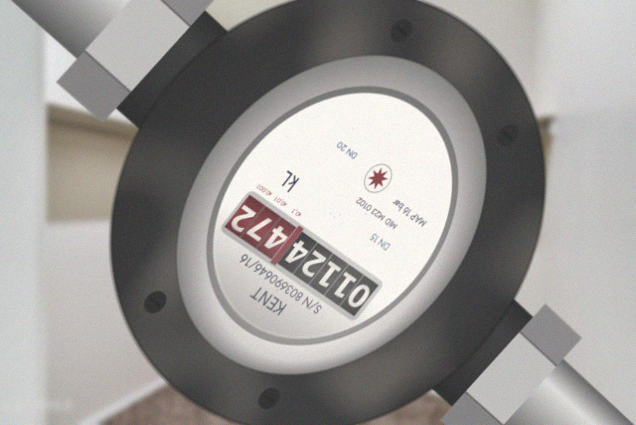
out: 1124.472kL
